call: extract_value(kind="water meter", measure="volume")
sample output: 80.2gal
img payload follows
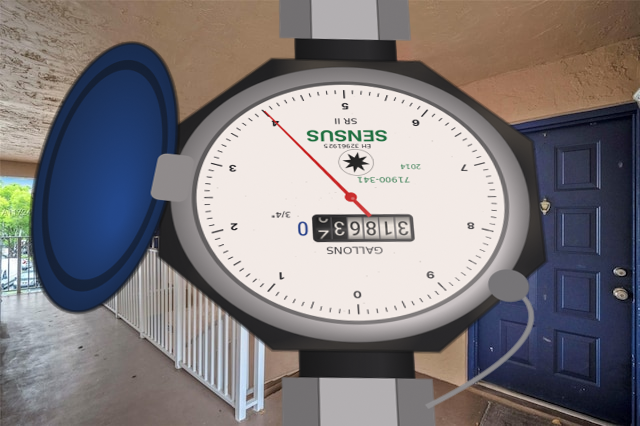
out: 3186324.0gal
